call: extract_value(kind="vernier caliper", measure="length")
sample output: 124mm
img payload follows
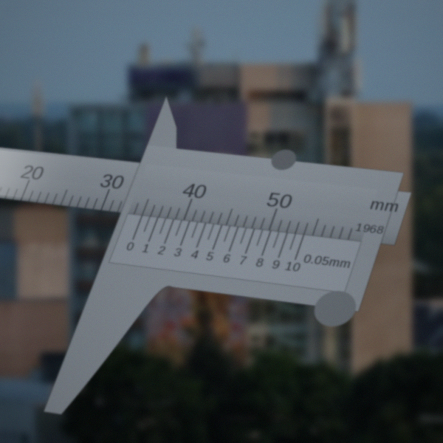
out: 35.0mm
